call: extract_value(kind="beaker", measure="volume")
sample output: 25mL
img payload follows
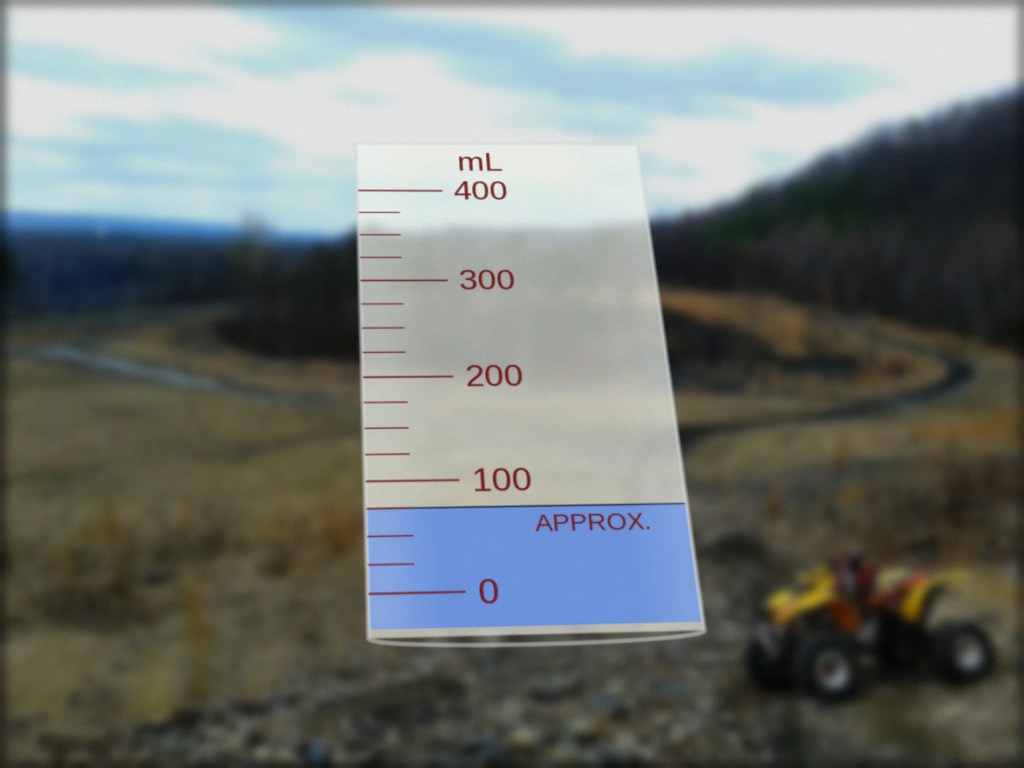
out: 75mL
